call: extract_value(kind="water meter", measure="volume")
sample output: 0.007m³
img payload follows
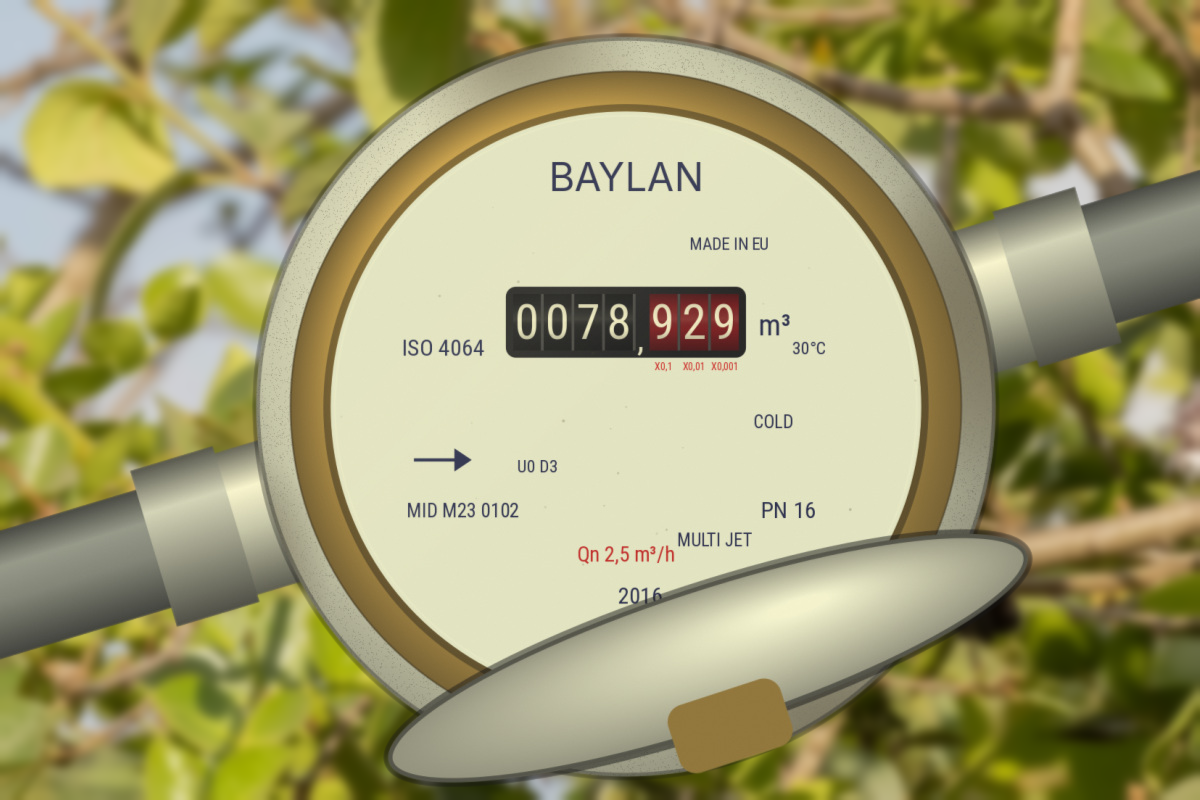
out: 78.929m³
